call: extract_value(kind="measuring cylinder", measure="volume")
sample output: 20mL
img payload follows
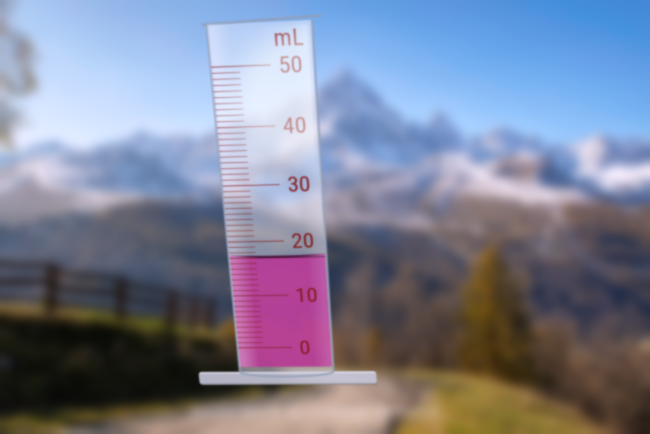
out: 17mL
